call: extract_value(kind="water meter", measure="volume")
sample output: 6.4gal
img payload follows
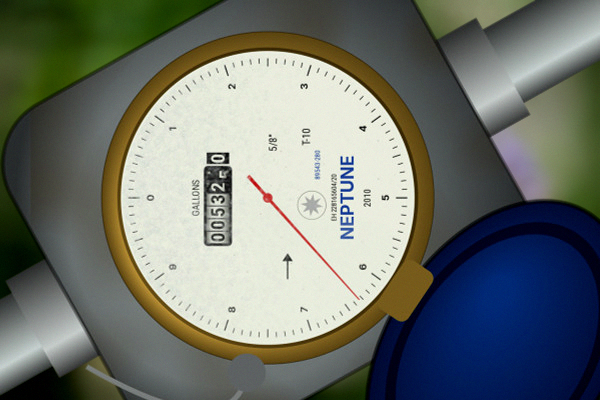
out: 53246.3gal
